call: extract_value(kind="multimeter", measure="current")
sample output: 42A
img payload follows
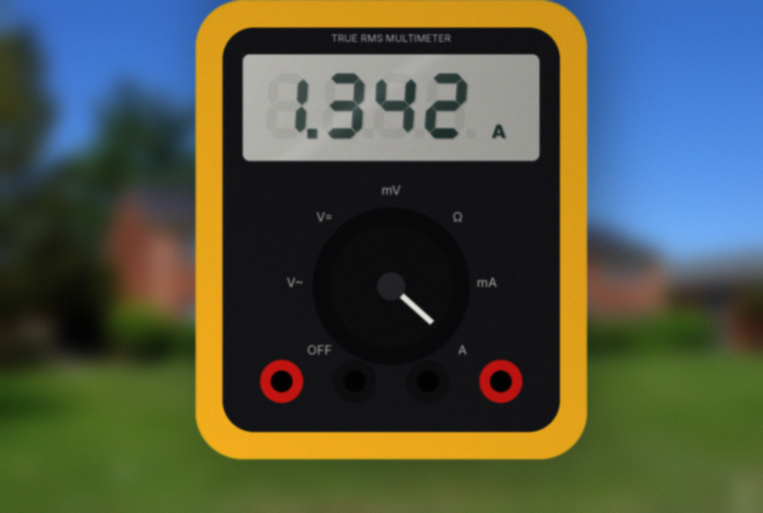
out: 1.342A
